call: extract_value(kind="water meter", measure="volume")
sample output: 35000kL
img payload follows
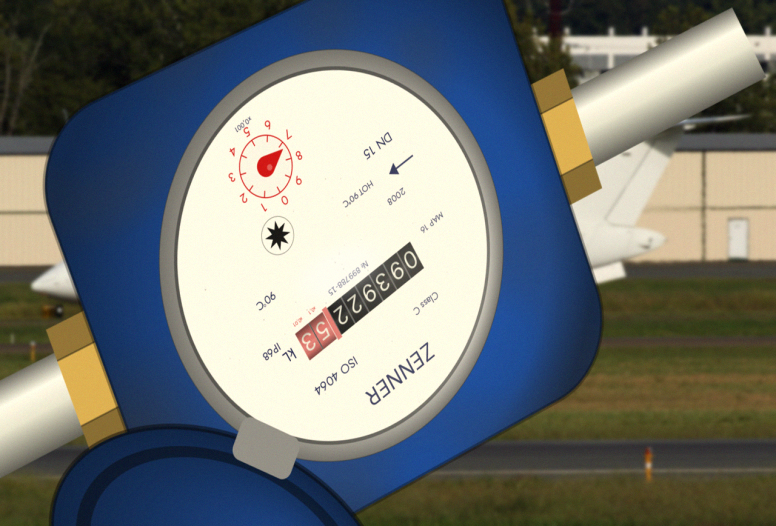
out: 93922.537kL
